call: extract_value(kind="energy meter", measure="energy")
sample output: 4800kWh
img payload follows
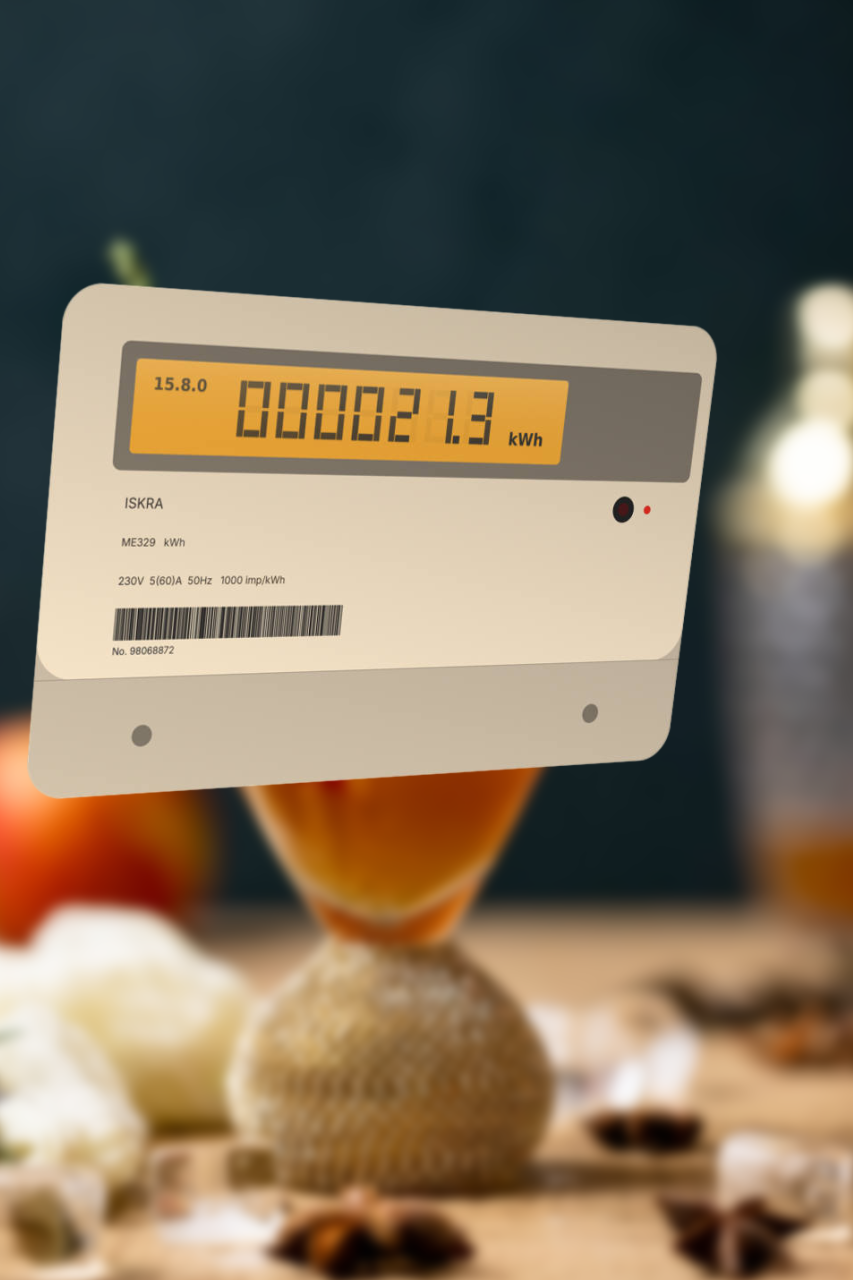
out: 21.3kWh
